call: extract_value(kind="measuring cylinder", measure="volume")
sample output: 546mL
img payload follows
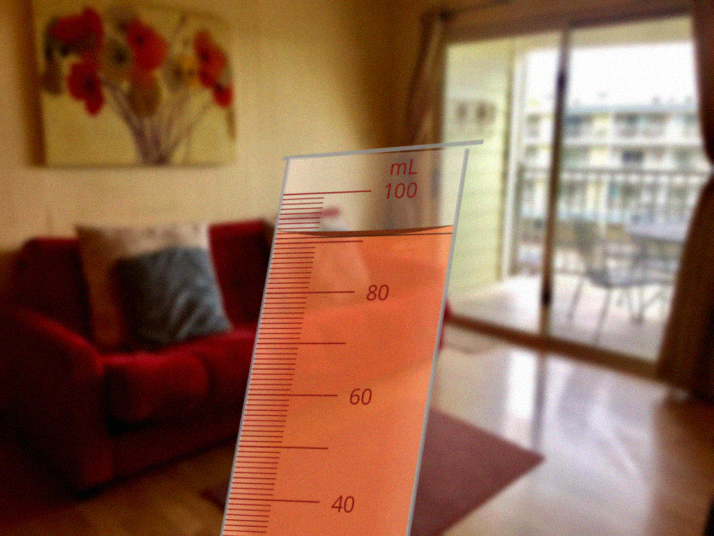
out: 91mL
